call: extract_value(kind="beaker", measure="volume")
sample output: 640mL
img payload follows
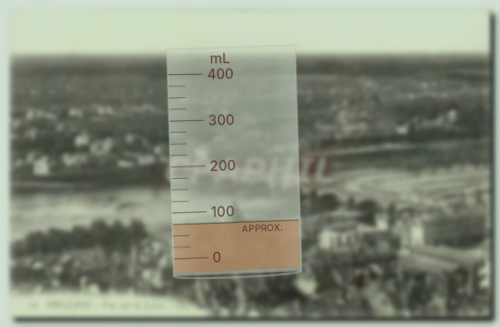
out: 75mL
